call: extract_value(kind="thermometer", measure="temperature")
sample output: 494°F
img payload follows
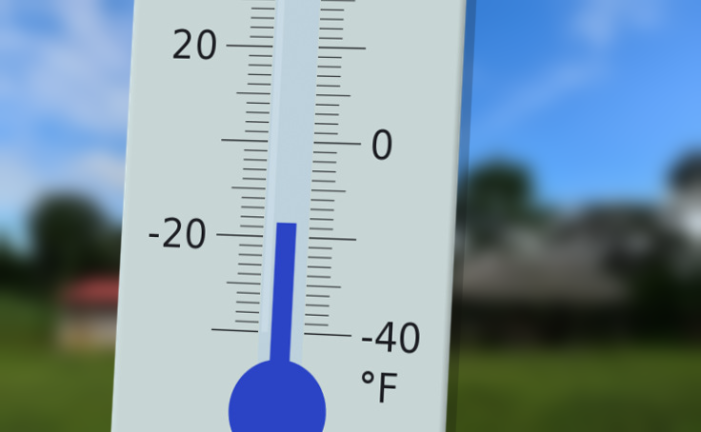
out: -17°F
